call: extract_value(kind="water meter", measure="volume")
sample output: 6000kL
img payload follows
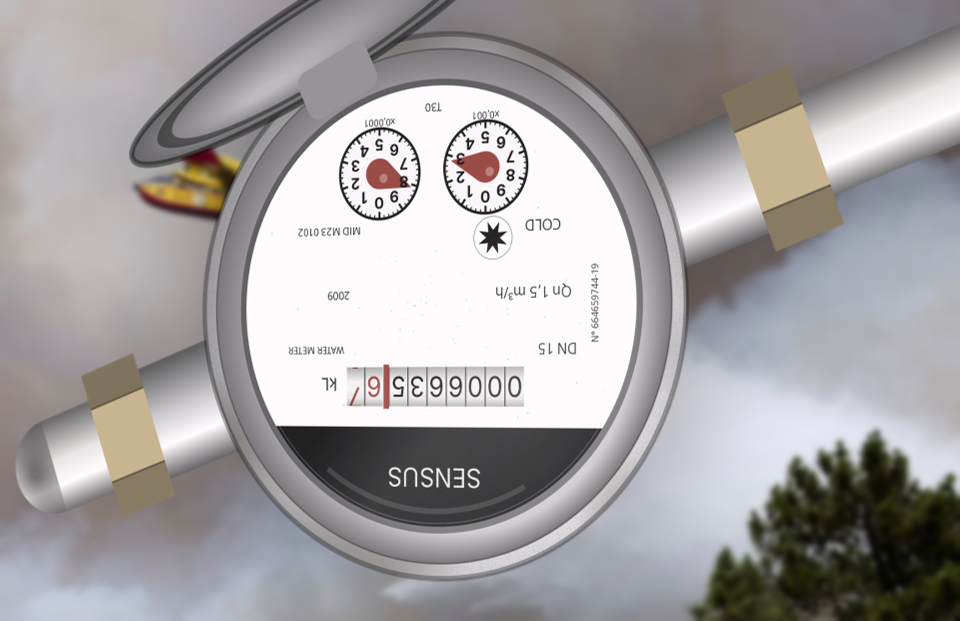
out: 6635.6728kL
